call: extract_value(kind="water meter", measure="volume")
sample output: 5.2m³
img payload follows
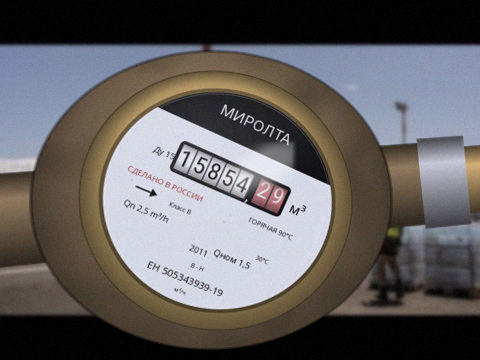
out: 15854.29m³
